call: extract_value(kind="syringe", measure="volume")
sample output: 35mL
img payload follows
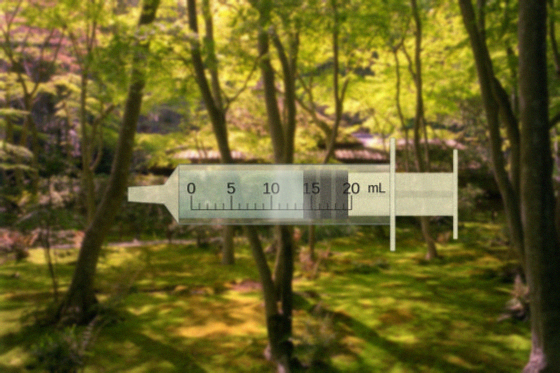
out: 14mL
